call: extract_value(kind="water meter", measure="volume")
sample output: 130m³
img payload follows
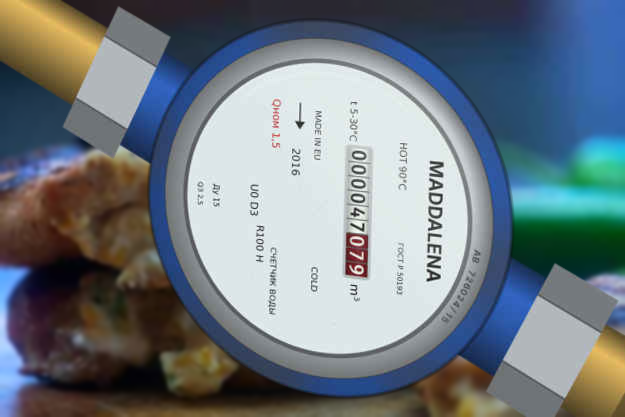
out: 47.079m³
